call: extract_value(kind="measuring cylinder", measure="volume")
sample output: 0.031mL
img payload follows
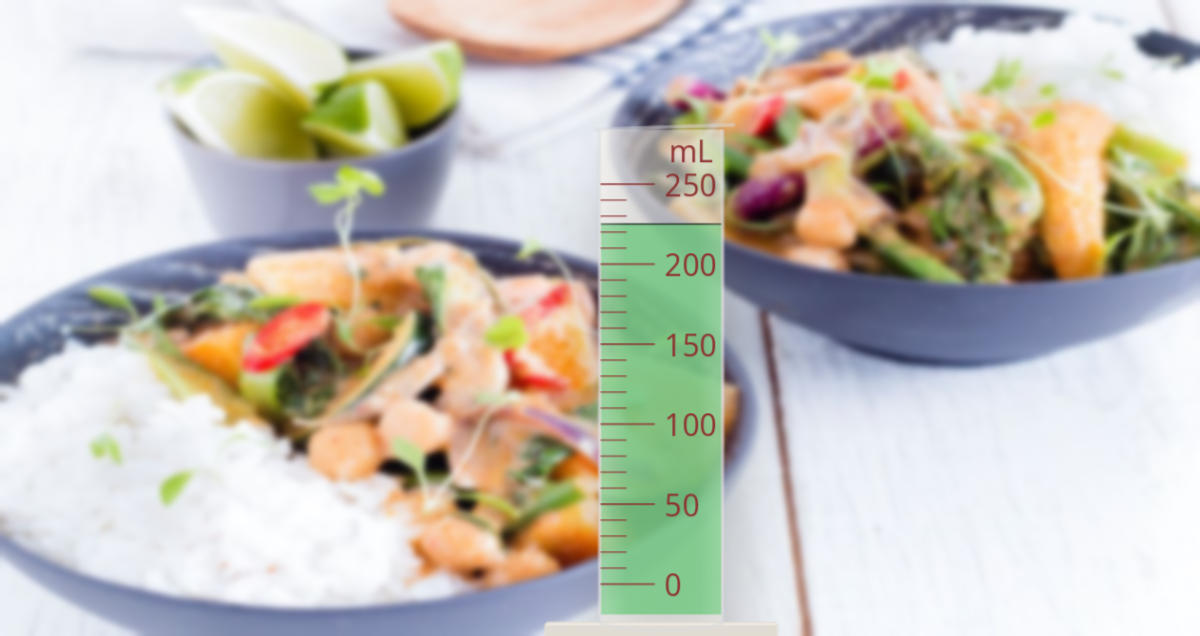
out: 225mL
